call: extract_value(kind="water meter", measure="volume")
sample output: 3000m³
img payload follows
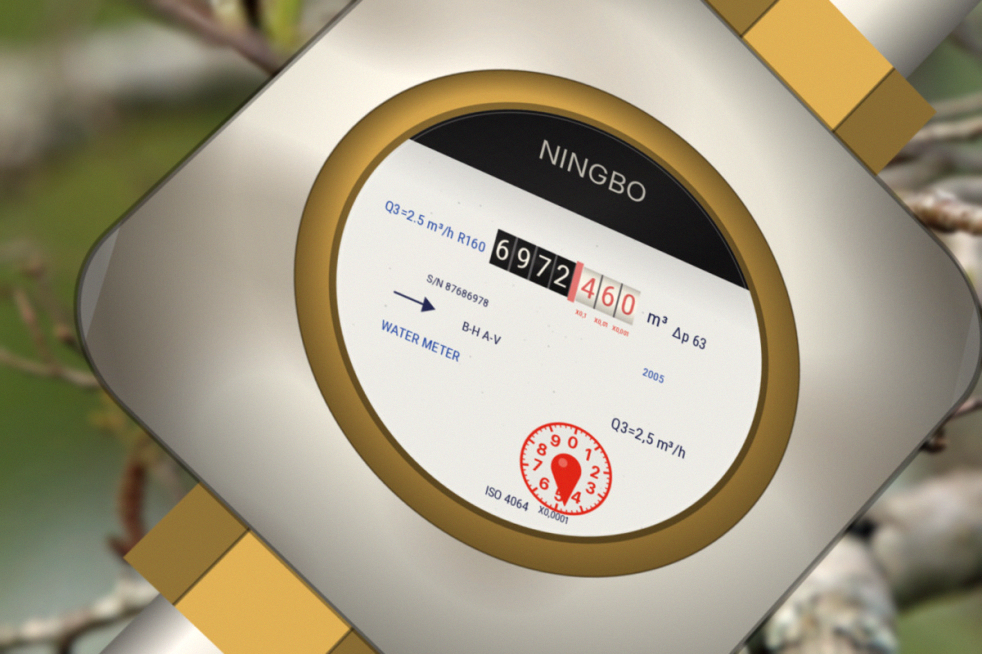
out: 6972.4604m³
